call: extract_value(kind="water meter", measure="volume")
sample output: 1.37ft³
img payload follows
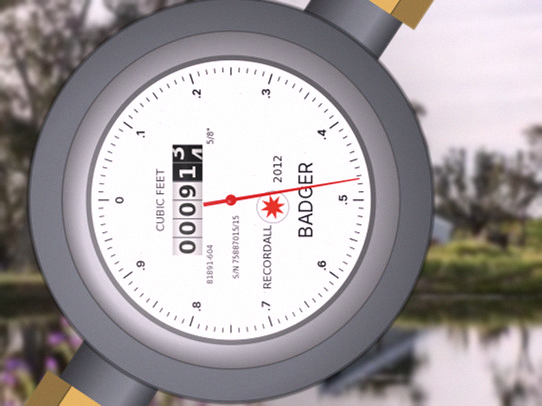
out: 913.47ft³
